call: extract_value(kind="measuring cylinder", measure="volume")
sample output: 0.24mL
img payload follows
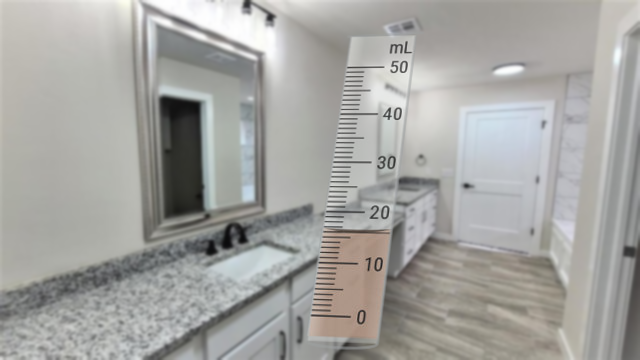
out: 16mL
